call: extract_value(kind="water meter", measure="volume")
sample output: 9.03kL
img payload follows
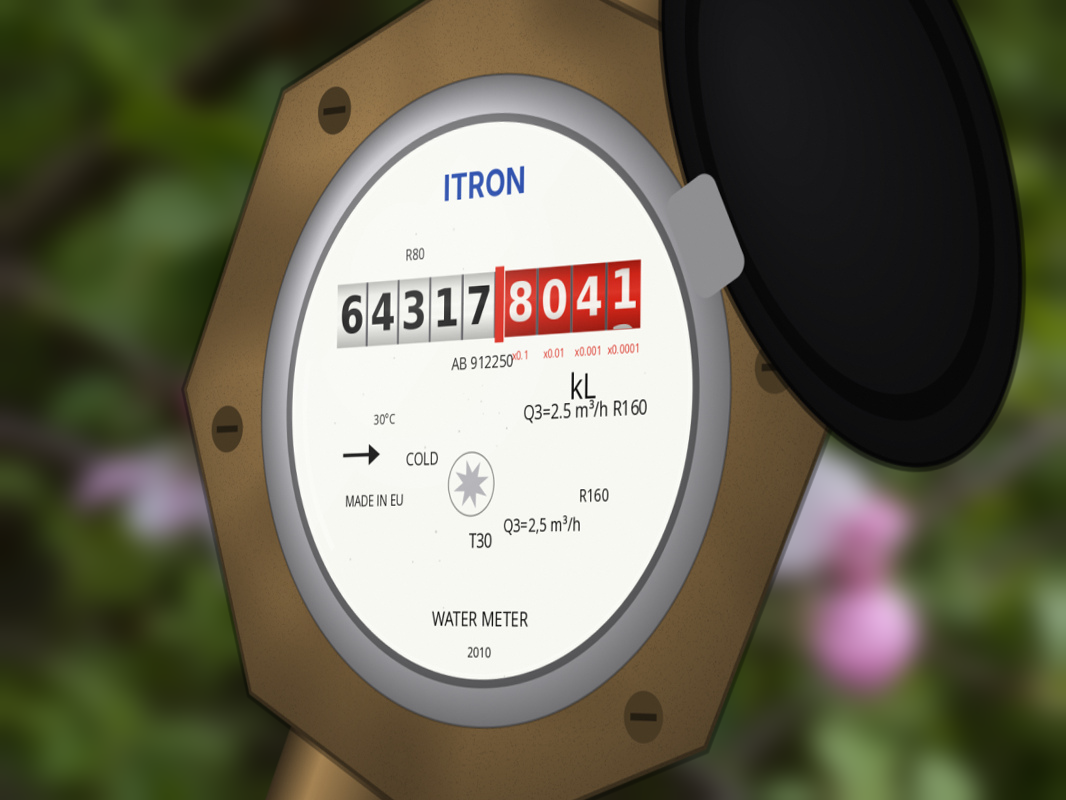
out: 64317.8041kL
